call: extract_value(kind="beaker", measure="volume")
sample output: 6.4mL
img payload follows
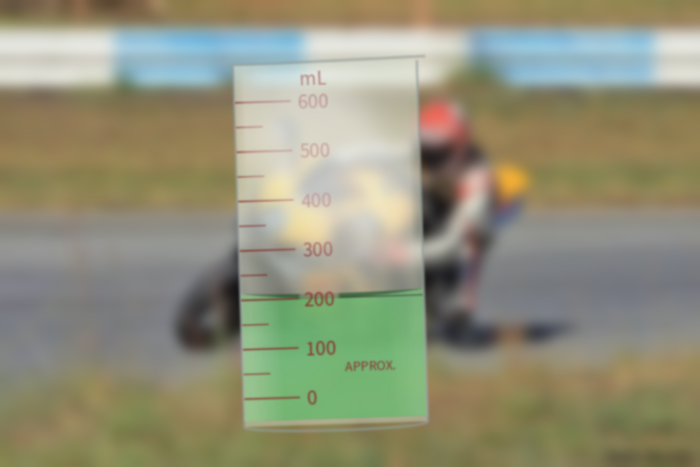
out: 200mL
